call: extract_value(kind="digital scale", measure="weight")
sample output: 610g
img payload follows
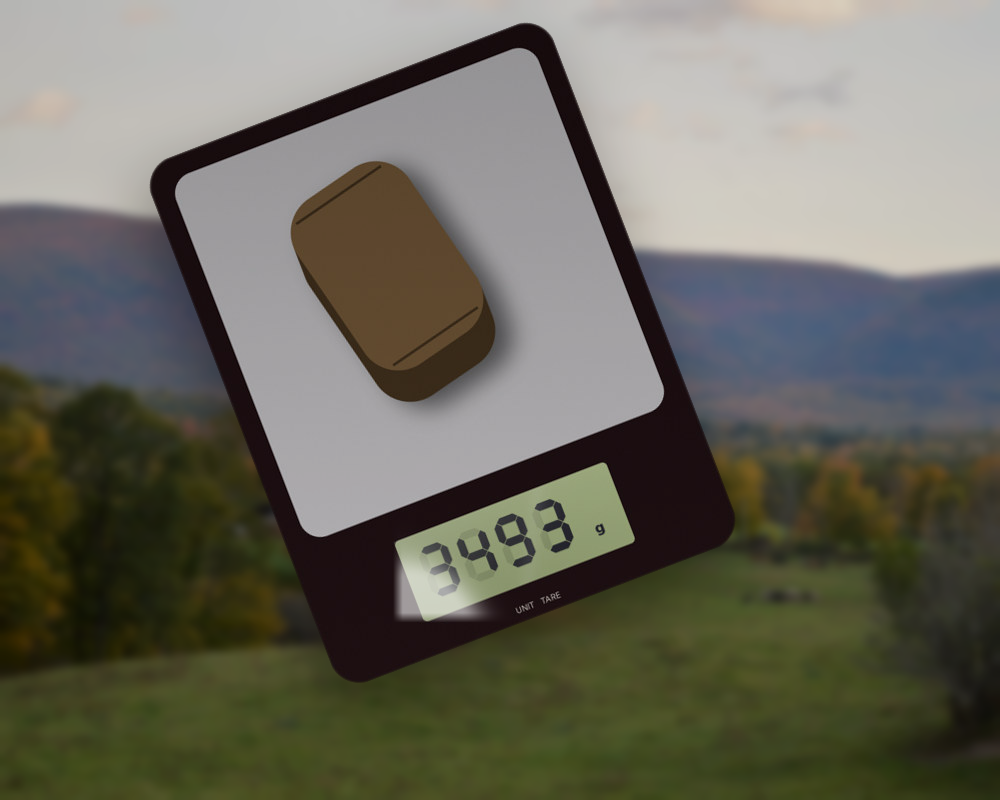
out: 3493g
